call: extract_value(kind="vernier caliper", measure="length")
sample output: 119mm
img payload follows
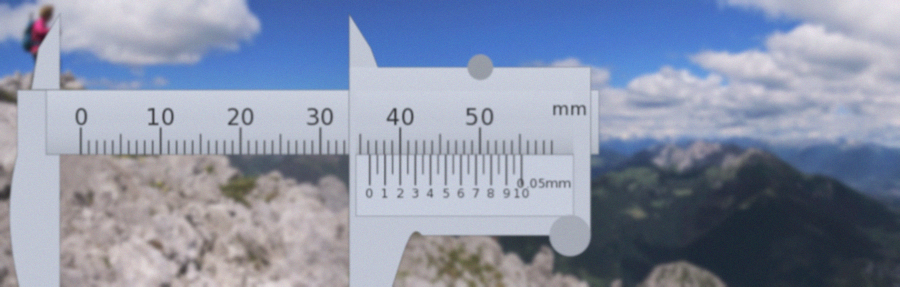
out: 36.2mm
